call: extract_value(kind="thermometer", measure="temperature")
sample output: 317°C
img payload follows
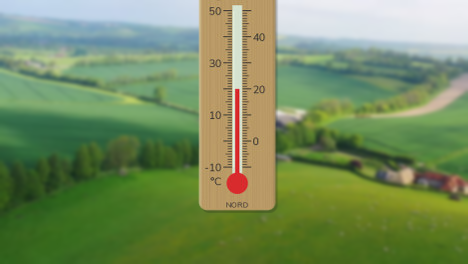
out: 20°C
